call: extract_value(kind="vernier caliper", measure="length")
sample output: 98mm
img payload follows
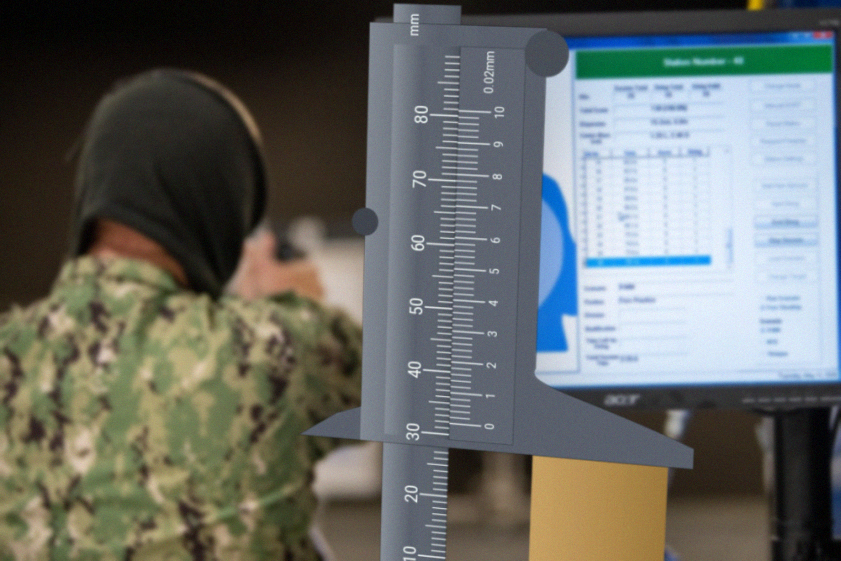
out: 31.8mm
